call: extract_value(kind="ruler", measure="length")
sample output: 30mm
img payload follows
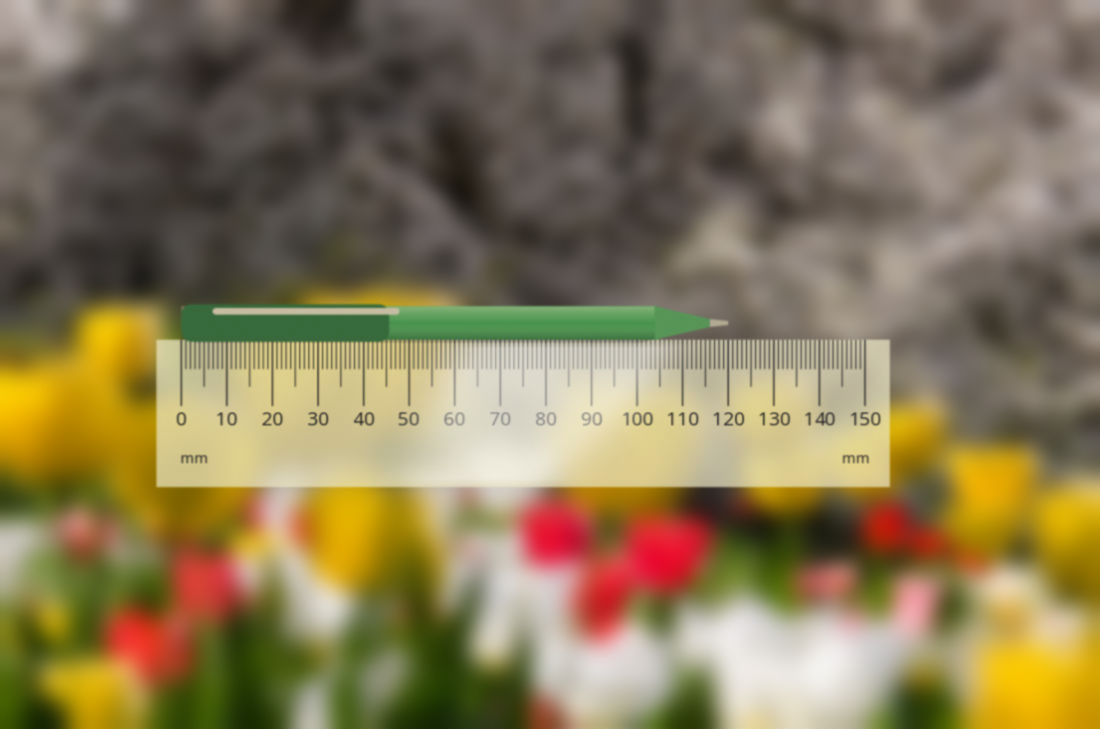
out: 120mm
